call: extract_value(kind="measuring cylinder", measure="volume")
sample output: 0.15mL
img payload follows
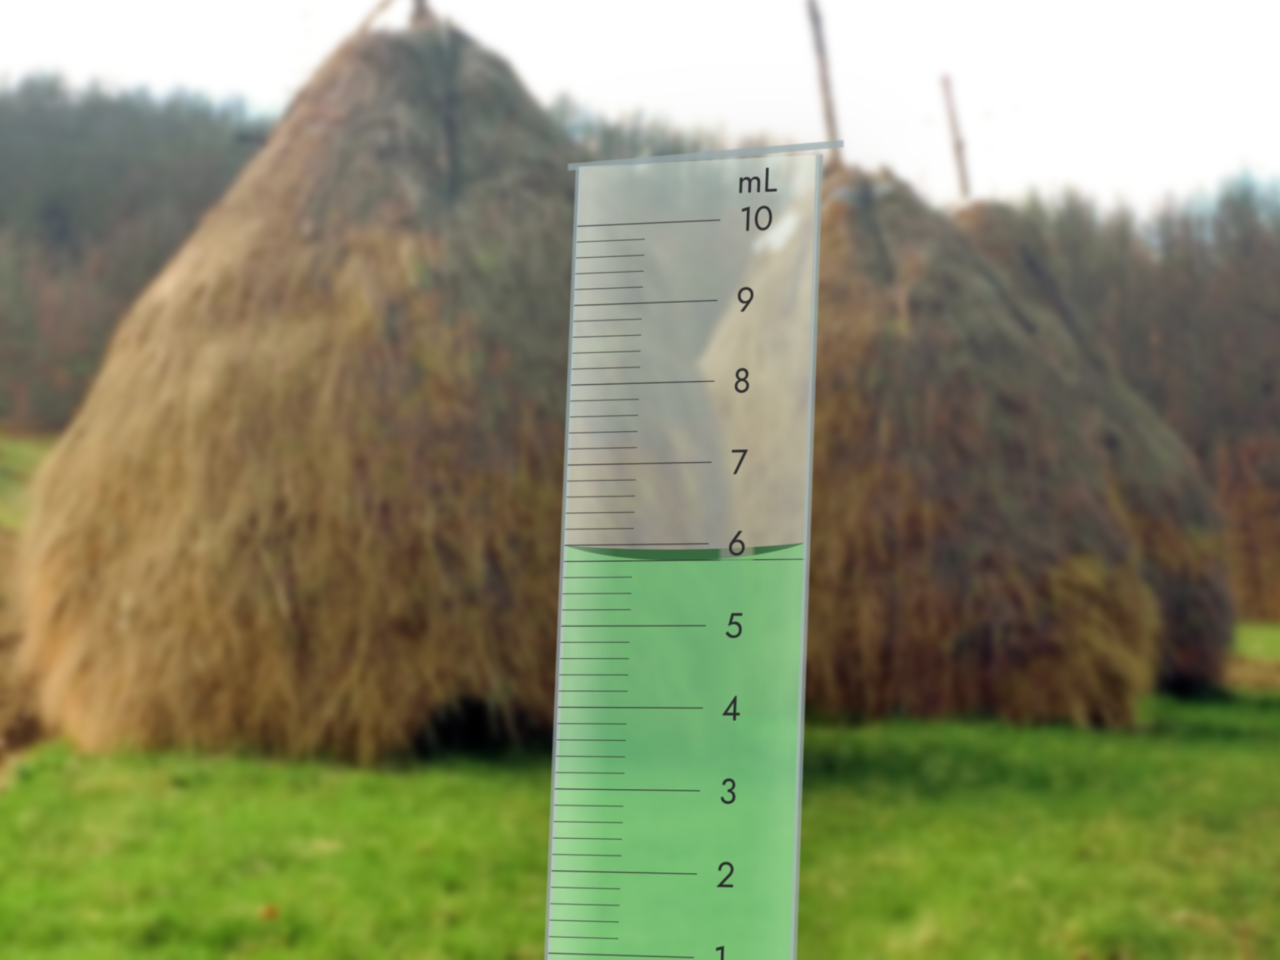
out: 5.8mL
